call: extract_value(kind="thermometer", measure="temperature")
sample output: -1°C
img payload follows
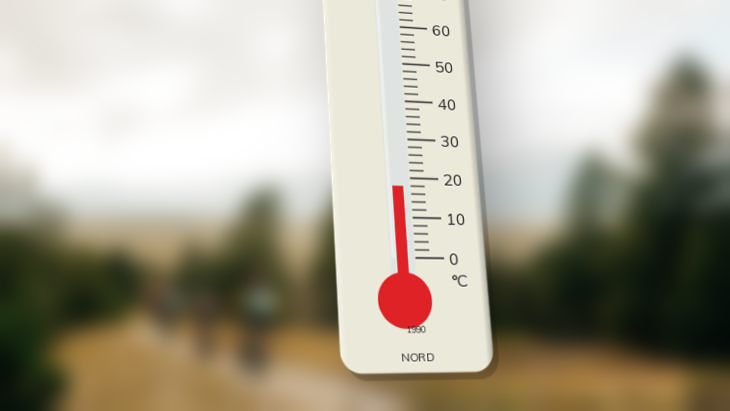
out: 18°C
